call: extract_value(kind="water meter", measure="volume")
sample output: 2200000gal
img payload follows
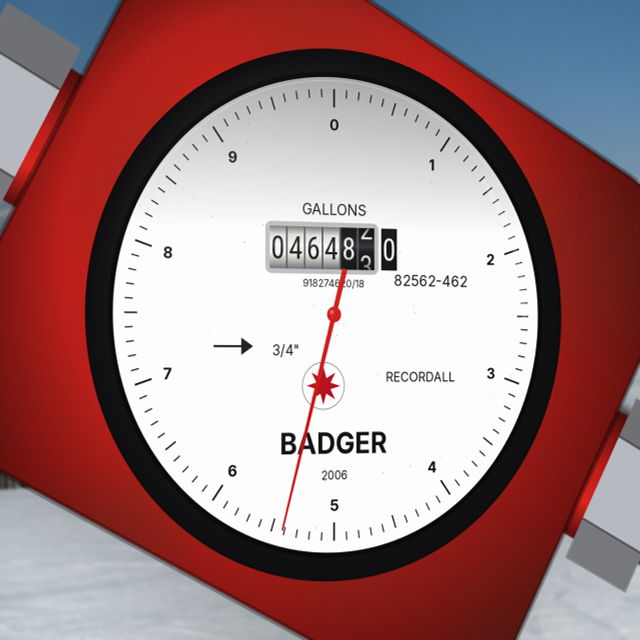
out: 464825.4gal
